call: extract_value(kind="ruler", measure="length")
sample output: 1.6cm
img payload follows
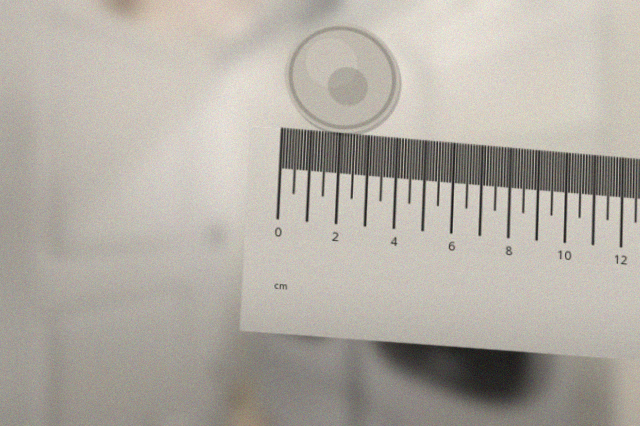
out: 4cm
